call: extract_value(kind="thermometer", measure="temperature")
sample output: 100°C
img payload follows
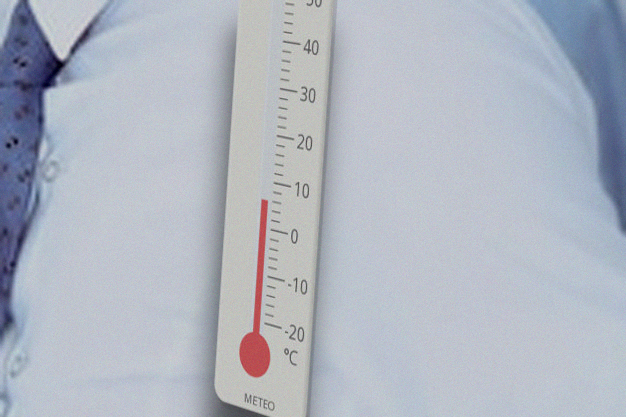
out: 6°C
